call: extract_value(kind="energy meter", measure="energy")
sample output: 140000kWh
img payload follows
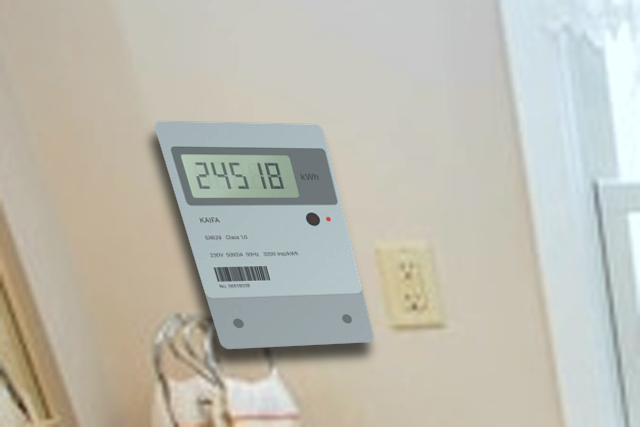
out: 24518kWh
